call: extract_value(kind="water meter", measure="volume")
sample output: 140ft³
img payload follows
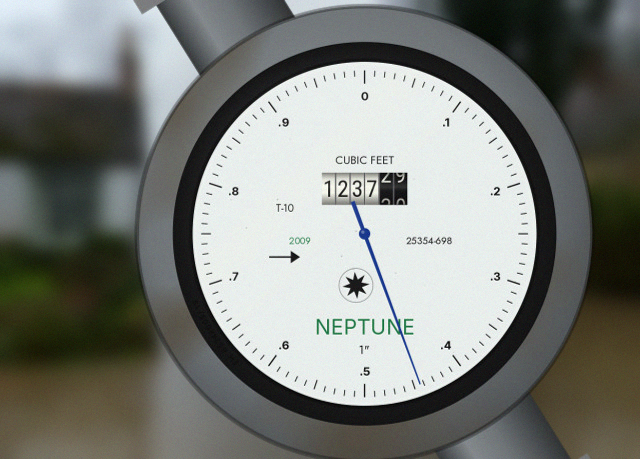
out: 123729.44ft³
